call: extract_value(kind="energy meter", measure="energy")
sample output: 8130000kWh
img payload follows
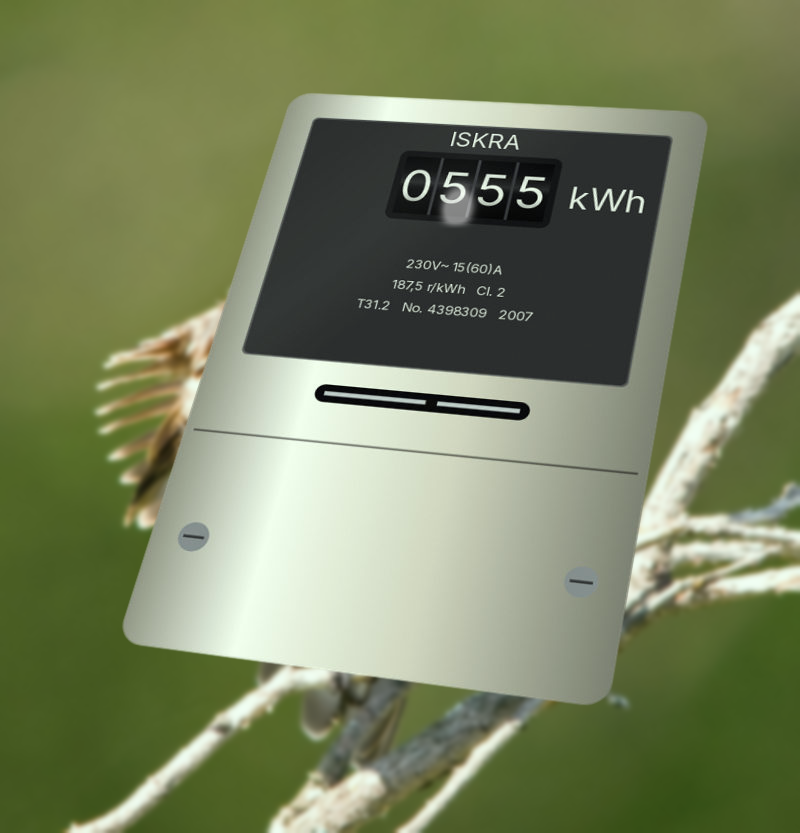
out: 555kWh
